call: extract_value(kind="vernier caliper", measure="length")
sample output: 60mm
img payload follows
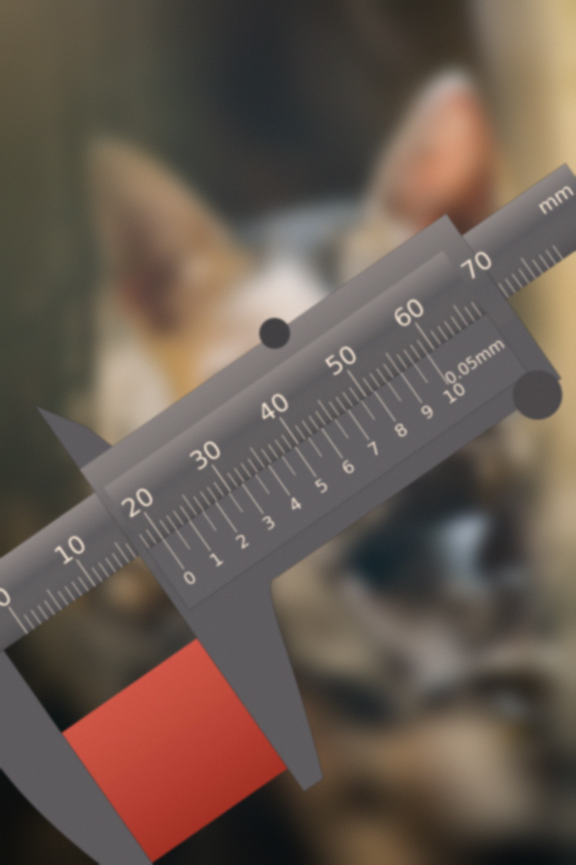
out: 20.0mm
